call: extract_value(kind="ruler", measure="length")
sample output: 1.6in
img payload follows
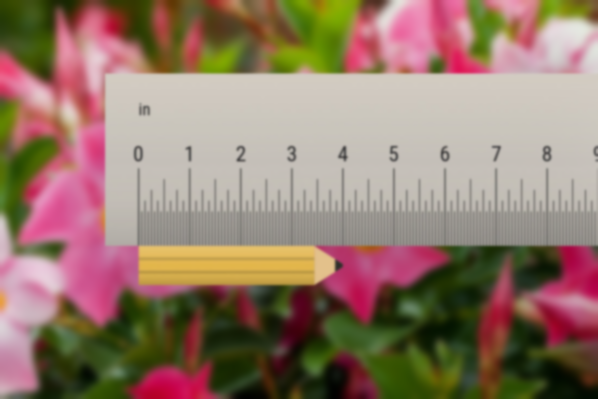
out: 4in
